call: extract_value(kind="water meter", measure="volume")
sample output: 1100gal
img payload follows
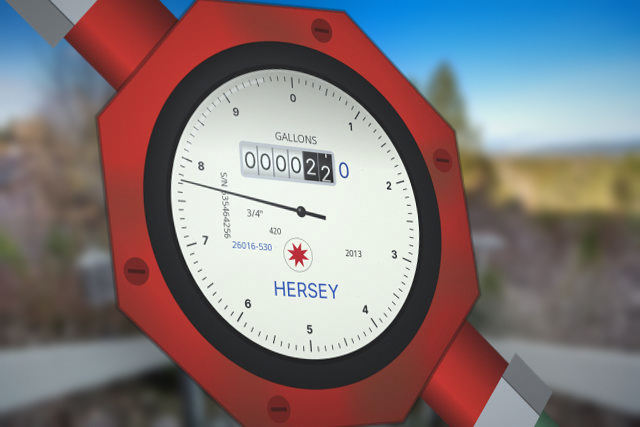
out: 217.7gal
